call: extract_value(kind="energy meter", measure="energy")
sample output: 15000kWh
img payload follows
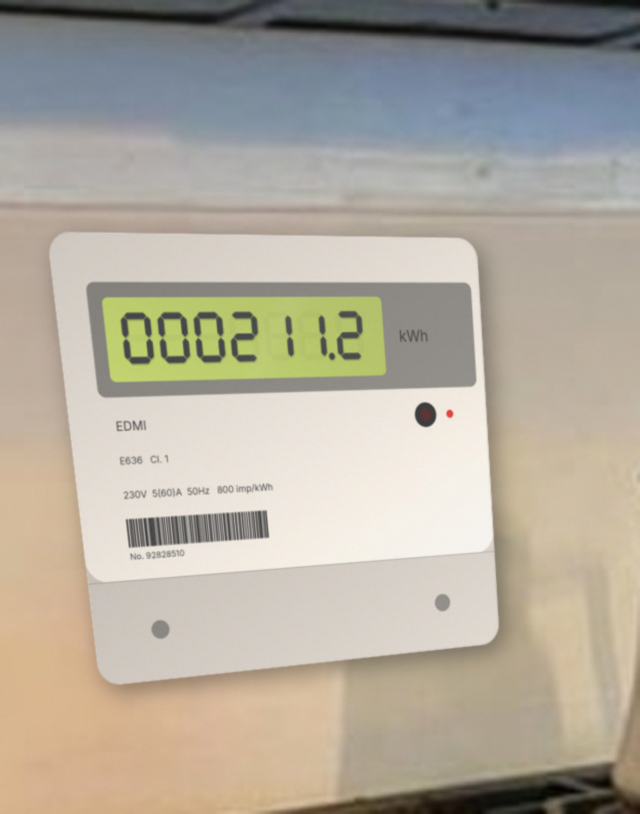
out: 211.2kWh
